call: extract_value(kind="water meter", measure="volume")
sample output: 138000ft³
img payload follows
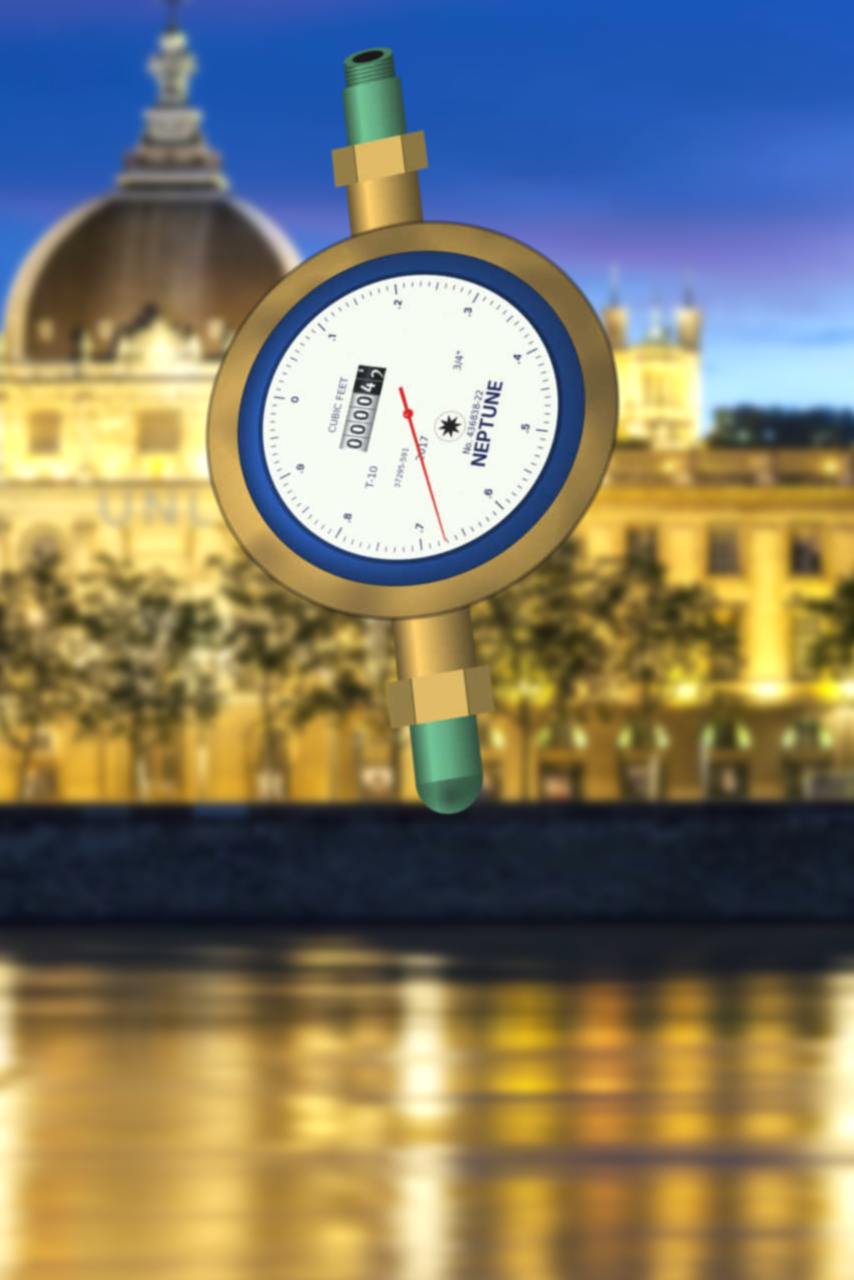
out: 41.67ft³
